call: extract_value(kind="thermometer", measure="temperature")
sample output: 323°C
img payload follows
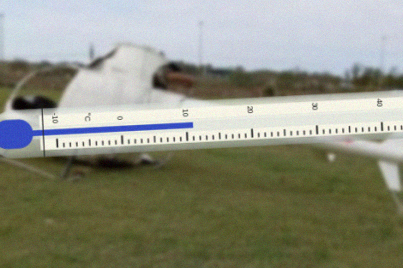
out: 11°C
